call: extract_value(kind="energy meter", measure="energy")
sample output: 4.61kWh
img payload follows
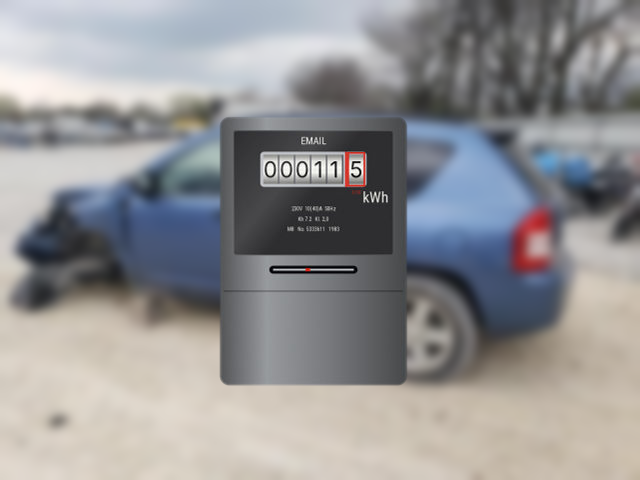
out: 11.5kWh
